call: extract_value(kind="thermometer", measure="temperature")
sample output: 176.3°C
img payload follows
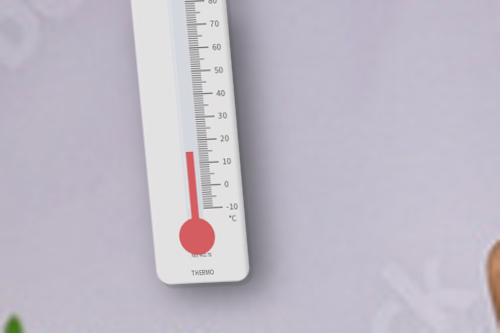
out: 15°C
